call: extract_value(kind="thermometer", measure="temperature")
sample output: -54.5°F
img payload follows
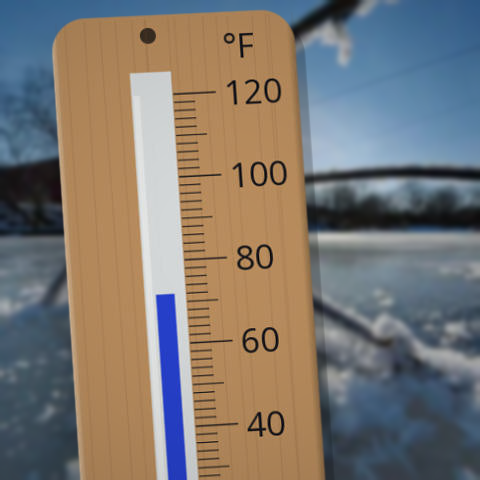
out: 72°F
